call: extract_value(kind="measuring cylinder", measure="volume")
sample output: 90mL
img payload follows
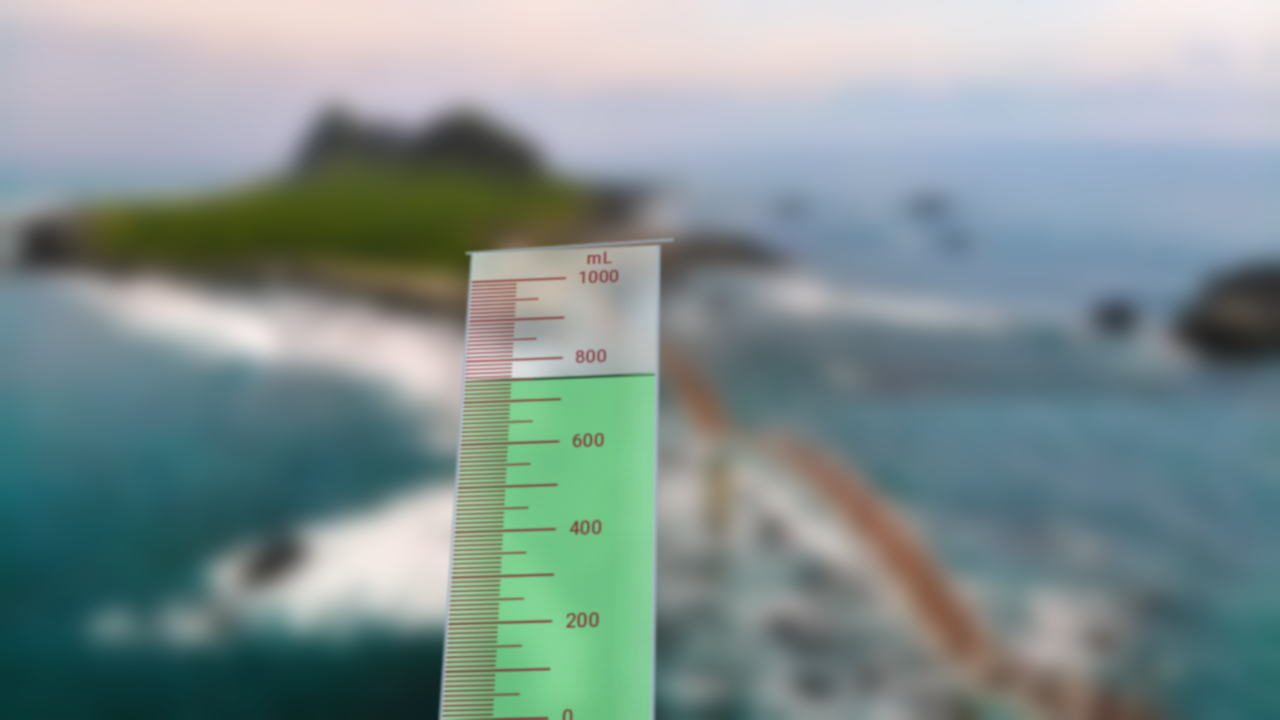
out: 750mL
